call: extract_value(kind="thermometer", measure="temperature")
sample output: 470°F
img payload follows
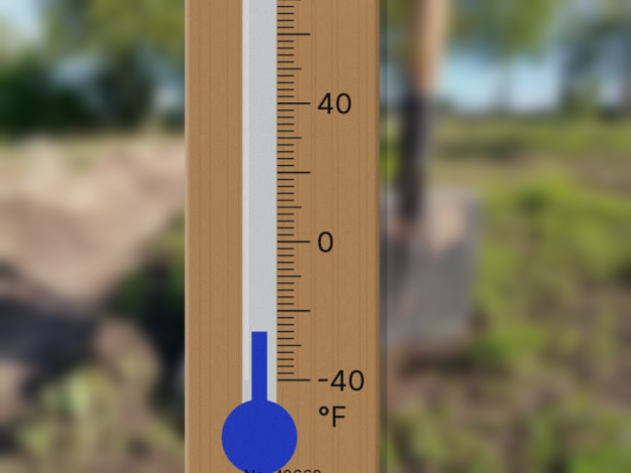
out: -26°F
